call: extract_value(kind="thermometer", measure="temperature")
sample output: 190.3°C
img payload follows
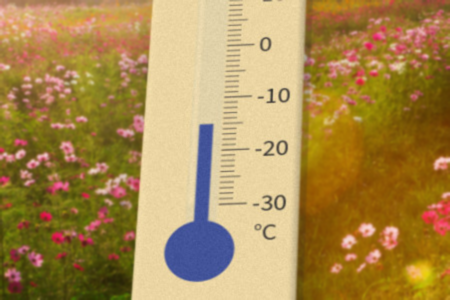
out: -15°C
